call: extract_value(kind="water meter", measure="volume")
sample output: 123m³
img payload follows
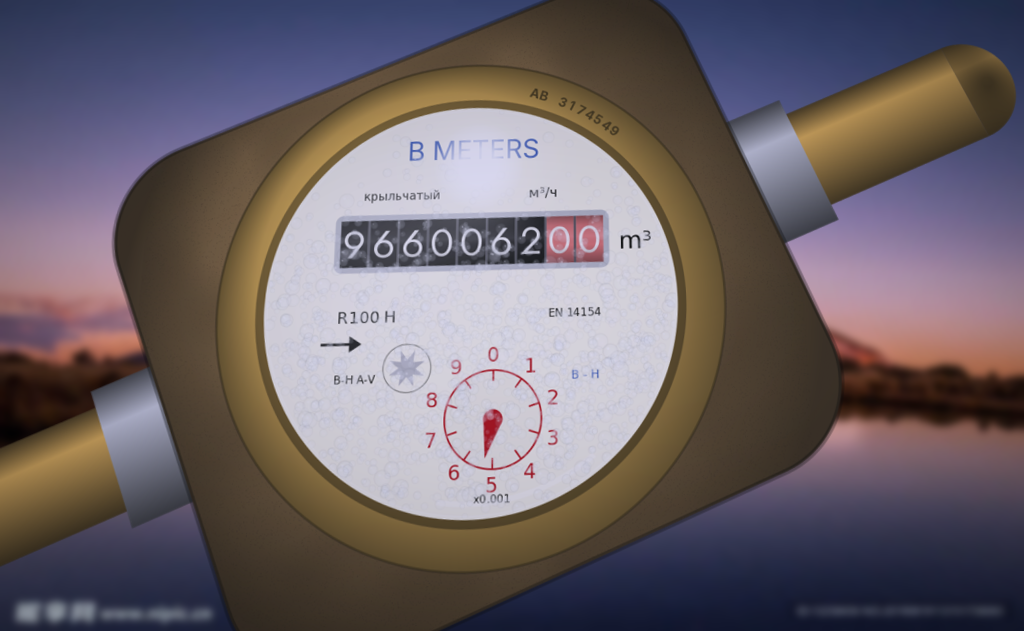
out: 9660062.005m³
